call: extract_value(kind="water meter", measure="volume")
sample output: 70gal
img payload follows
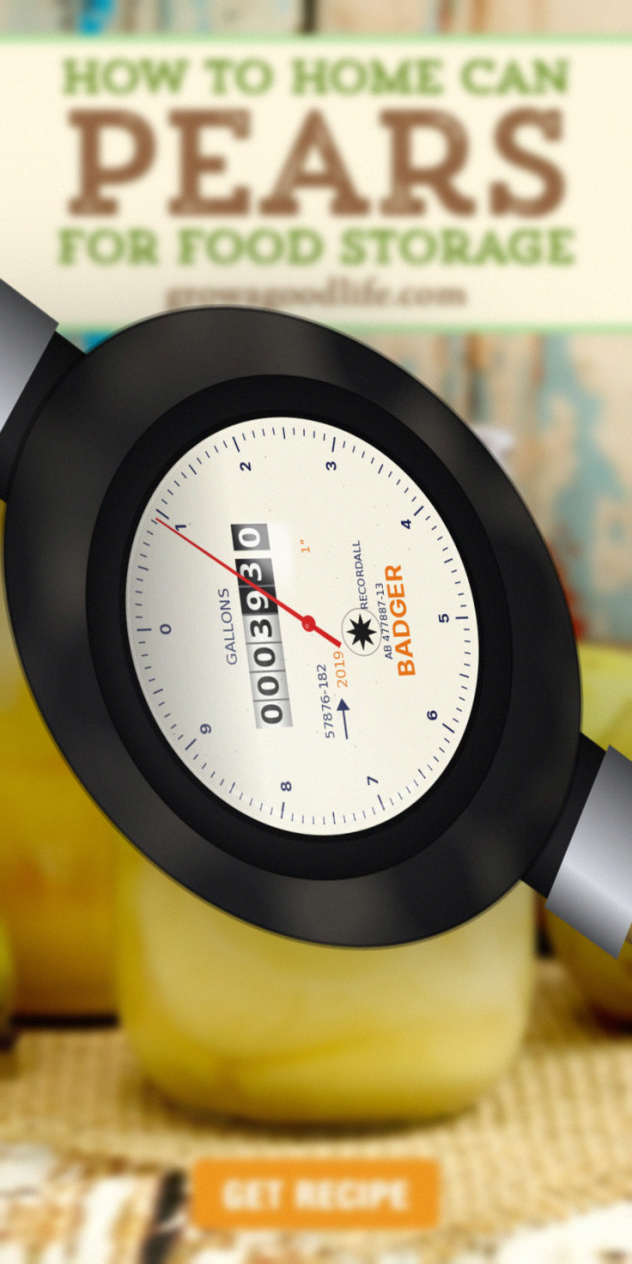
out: 3930.9gal
